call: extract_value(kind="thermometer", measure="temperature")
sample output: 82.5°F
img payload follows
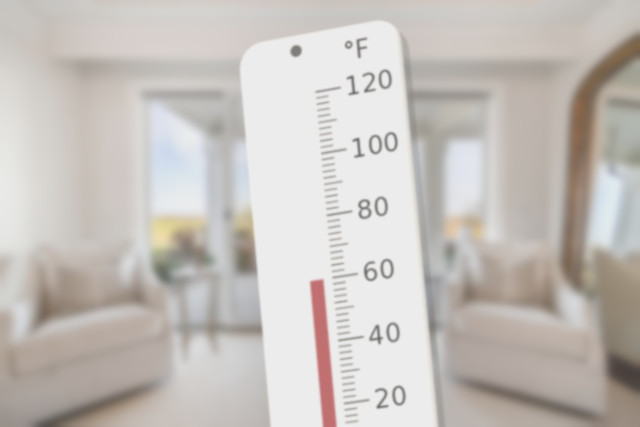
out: 60°F
